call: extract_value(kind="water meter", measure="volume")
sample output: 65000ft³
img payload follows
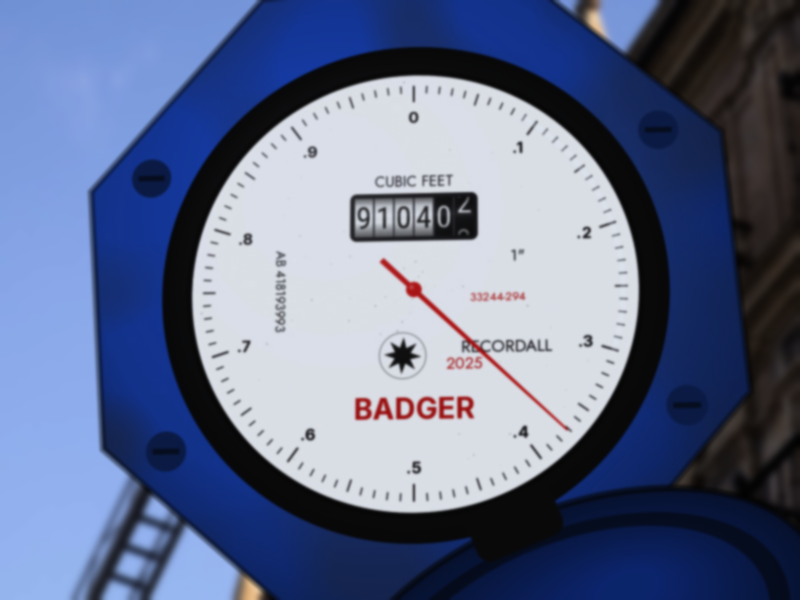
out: 910402.37ft³
